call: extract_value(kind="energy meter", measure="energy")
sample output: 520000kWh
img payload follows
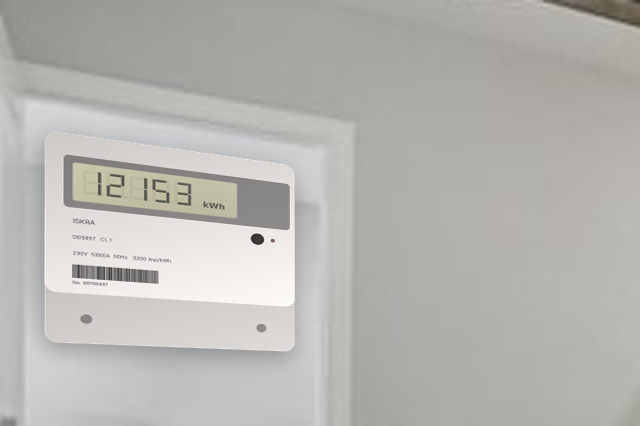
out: 12153kWh
